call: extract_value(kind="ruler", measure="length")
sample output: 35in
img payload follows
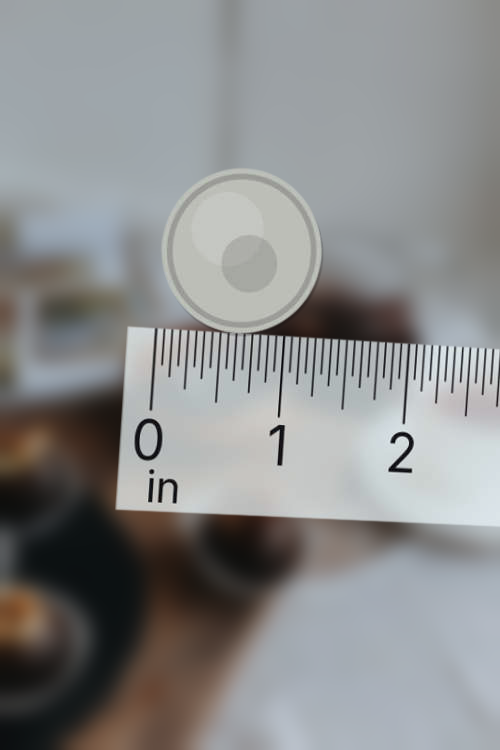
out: 1.25in
